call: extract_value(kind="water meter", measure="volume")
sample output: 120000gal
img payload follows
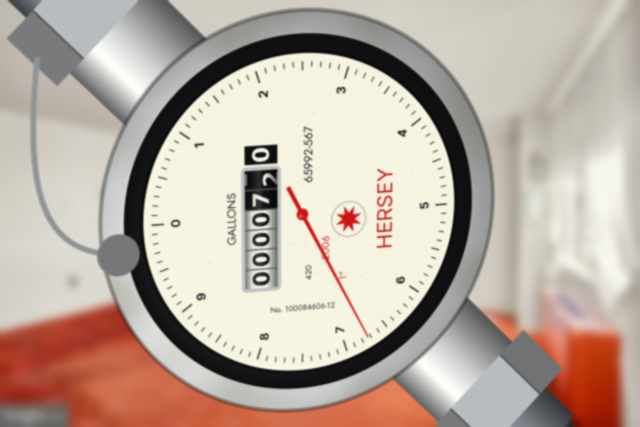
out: 716.7gal
